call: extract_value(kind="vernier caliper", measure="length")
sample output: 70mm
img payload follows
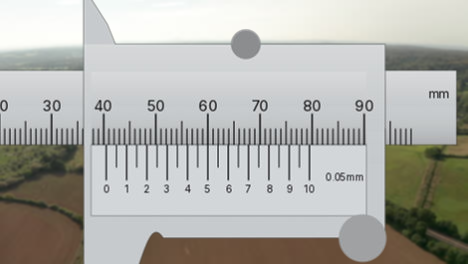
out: 40.5mm
